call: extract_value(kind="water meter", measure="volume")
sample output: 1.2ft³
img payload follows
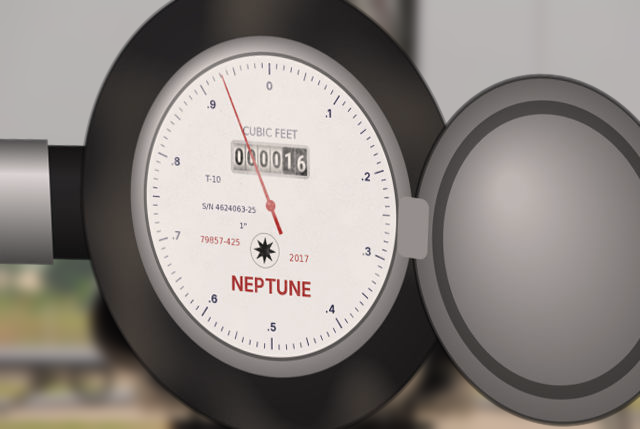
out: 15.93ft³
